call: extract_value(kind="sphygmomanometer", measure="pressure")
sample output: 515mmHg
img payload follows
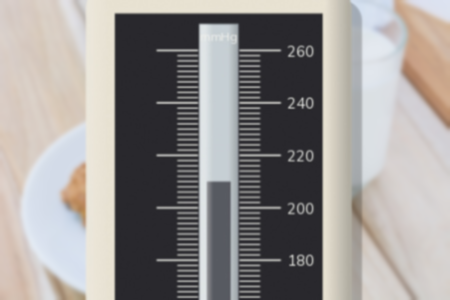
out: 210mmHg
